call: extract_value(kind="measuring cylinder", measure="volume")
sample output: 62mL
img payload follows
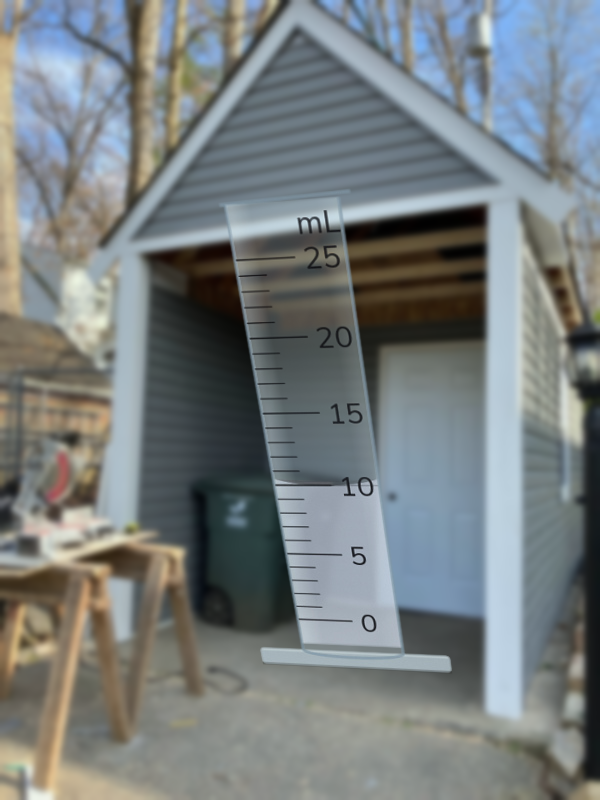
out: 10mL
